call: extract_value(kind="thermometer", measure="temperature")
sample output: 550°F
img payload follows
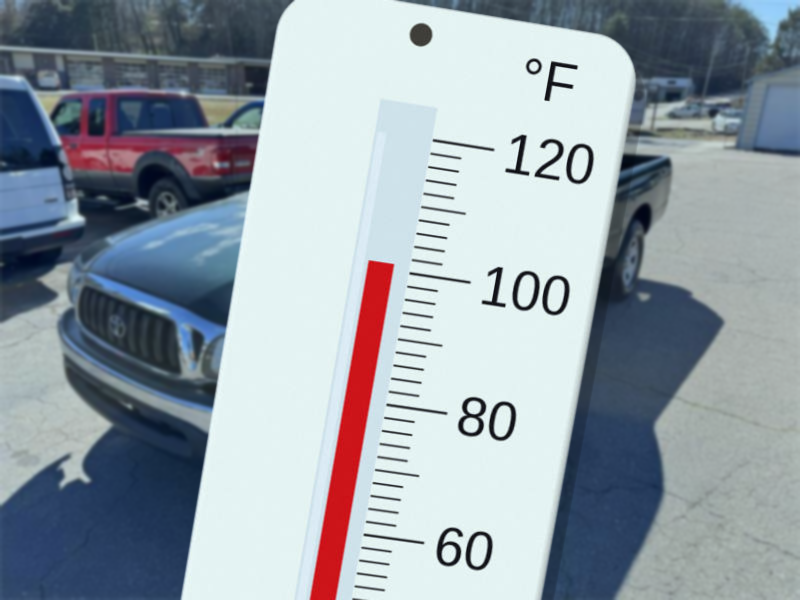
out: 101°F
